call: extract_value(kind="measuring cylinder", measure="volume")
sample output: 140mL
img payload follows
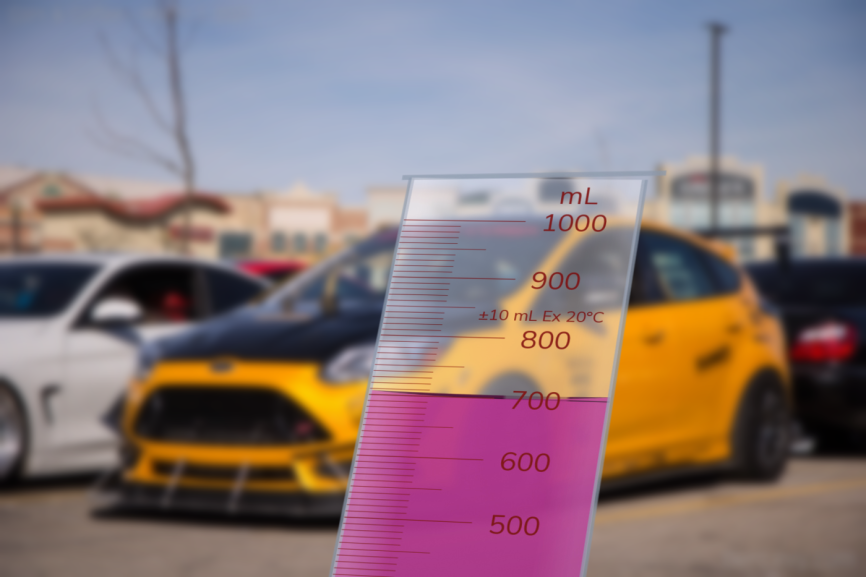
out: 700mL
